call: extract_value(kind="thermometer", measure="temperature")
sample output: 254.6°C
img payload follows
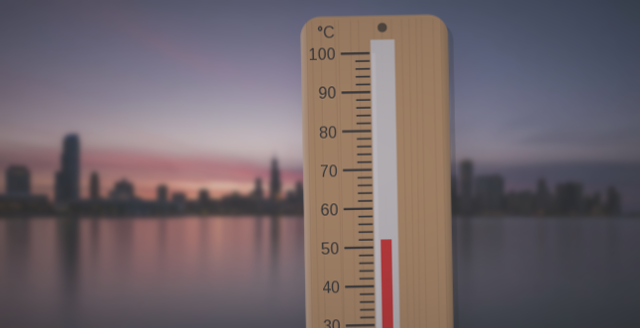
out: 52°C
